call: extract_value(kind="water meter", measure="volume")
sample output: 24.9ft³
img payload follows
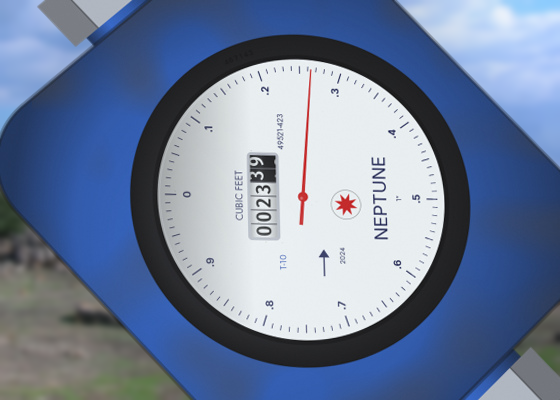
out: 2339.26ft³
